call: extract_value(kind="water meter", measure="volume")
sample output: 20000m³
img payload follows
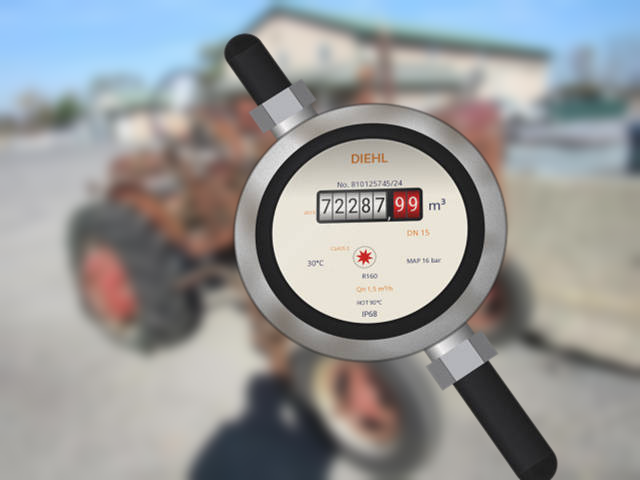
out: 72287.99m³
